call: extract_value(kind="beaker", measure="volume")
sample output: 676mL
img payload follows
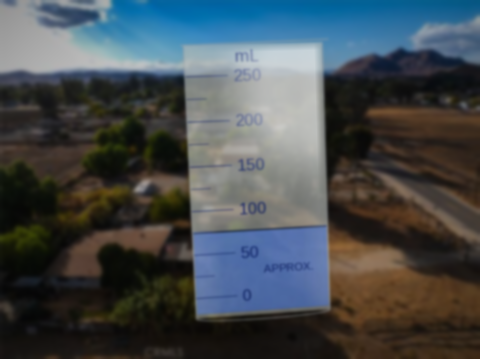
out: 75mL
